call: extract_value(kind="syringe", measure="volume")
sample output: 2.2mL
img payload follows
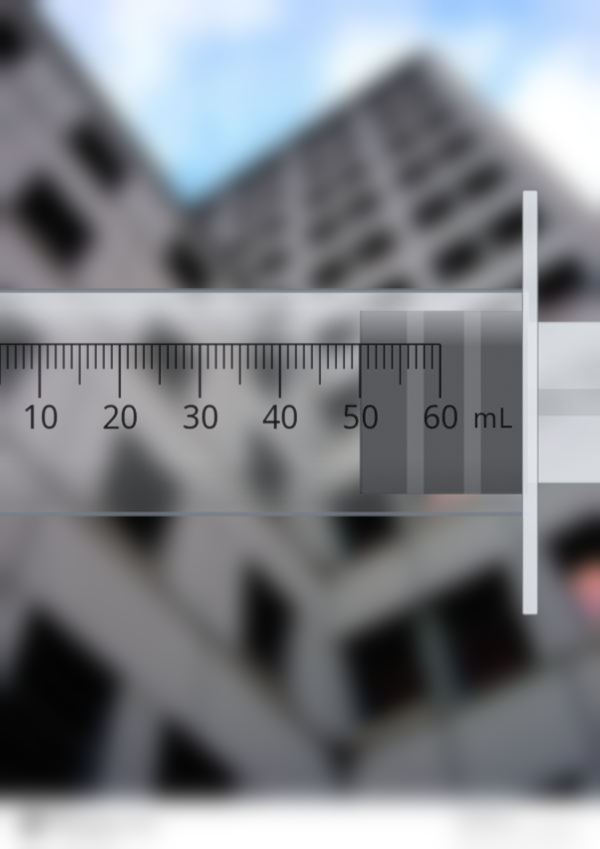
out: 50mL
